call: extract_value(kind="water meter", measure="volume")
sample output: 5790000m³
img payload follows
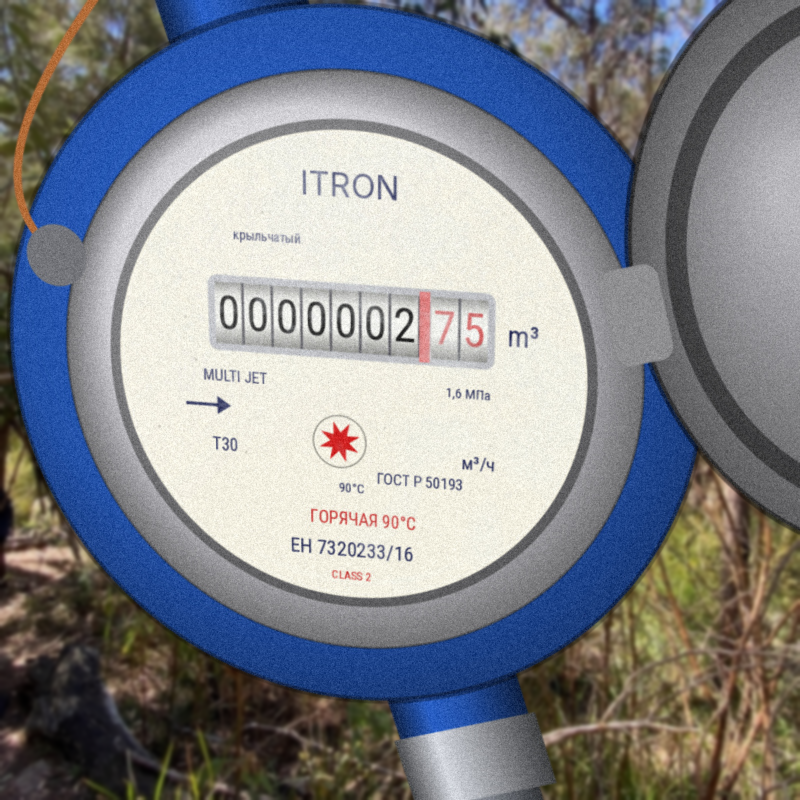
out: 2.75m³
